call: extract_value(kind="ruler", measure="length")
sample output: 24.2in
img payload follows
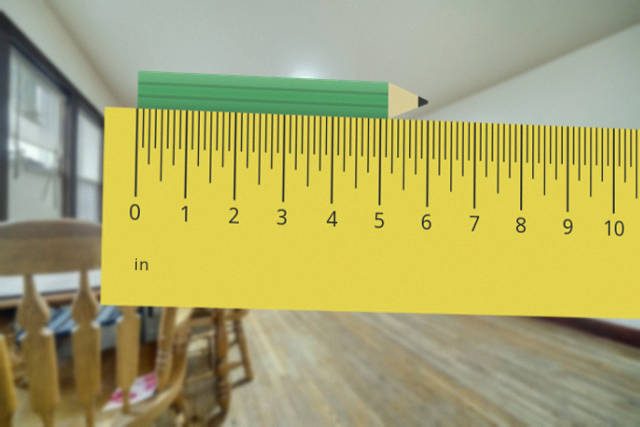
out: 6in
